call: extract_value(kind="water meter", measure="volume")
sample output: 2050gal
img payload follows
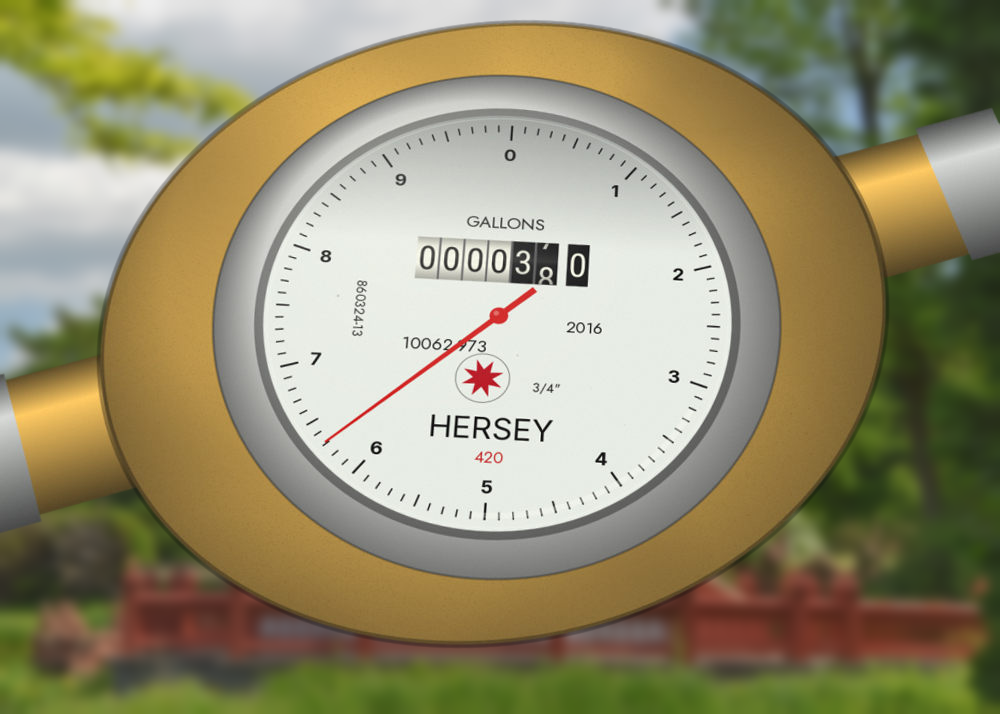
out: 376.3gal
